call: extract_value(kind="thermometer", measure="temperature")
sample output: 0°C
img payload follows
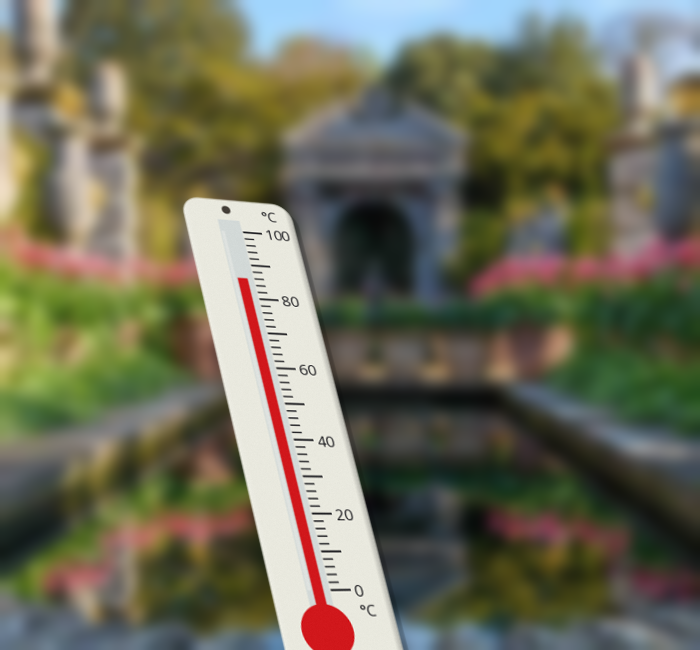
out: 86°C
